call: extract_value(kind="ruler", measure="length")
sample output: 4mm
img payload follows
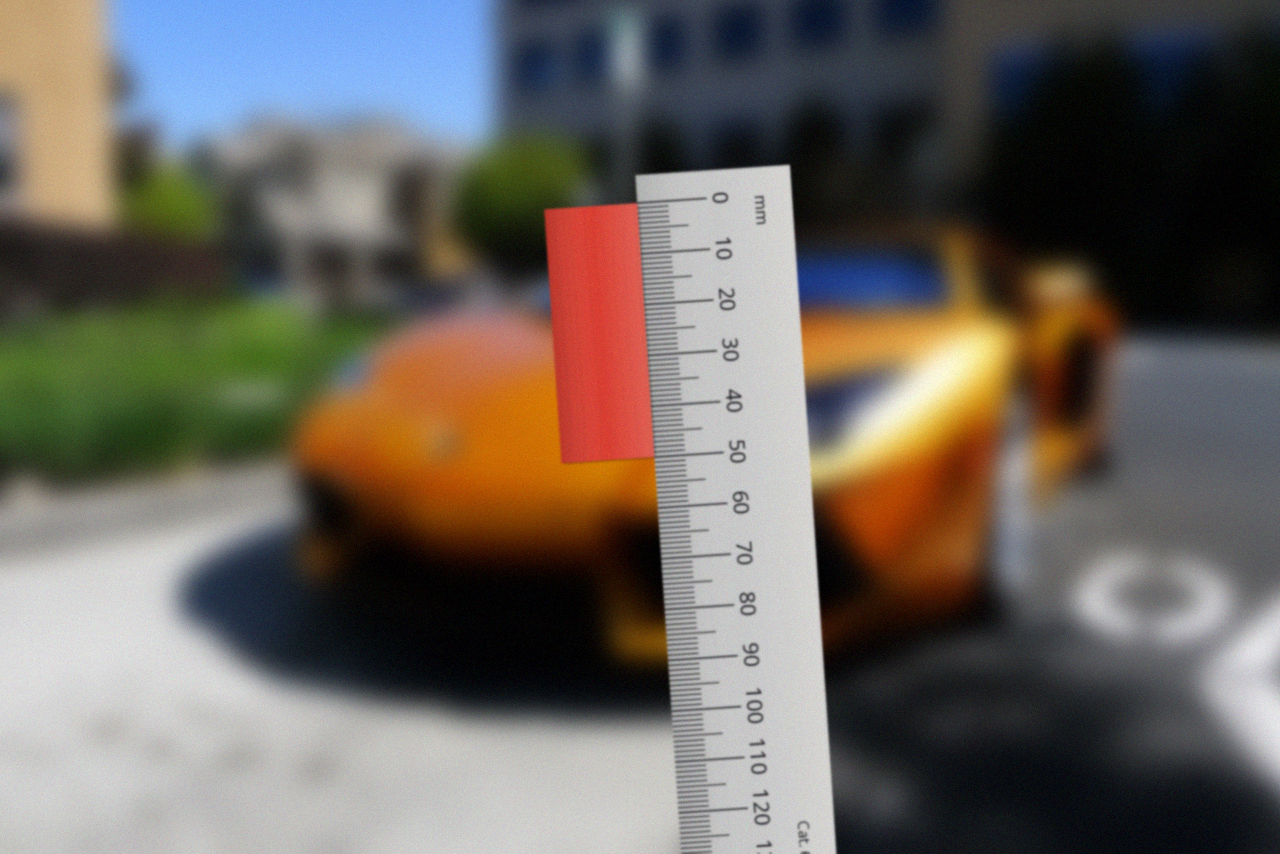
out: 50mm
